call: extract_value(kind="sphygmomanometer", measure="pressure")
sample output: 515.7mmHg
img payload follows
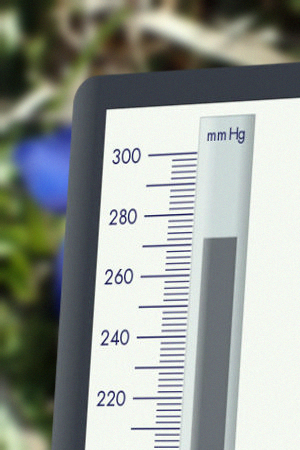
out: 272mmHg
